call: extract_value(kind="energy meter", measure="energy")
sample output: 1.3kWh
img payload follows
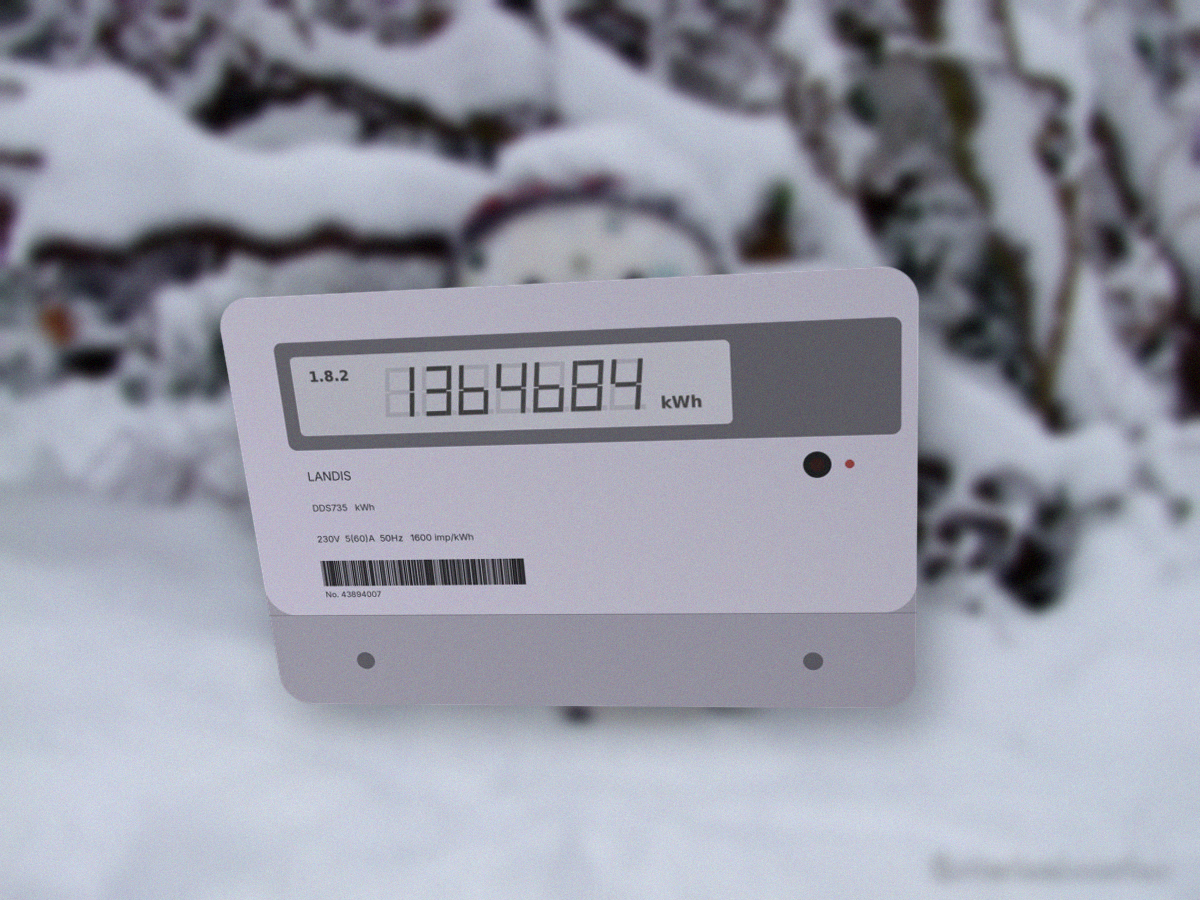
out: 1364684kWh
